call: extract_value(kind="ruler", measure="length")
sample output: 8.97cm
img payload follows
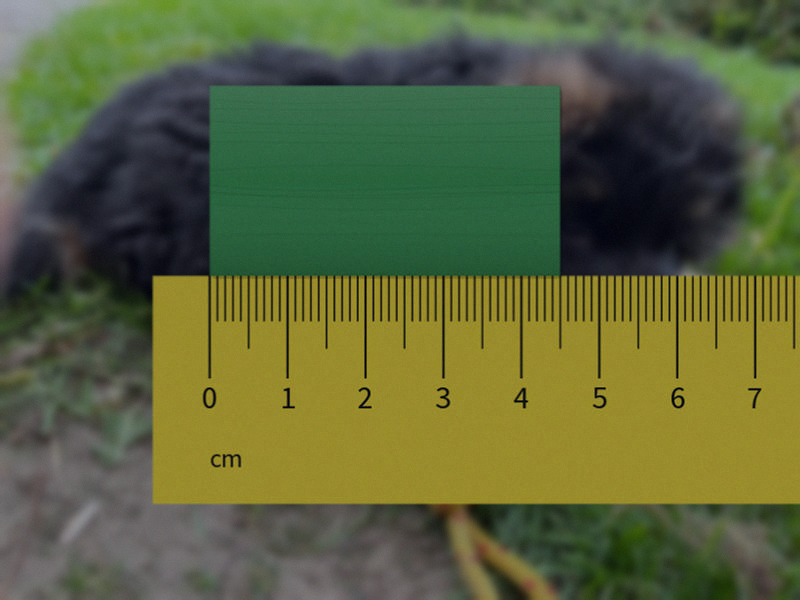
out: 4.5cm
